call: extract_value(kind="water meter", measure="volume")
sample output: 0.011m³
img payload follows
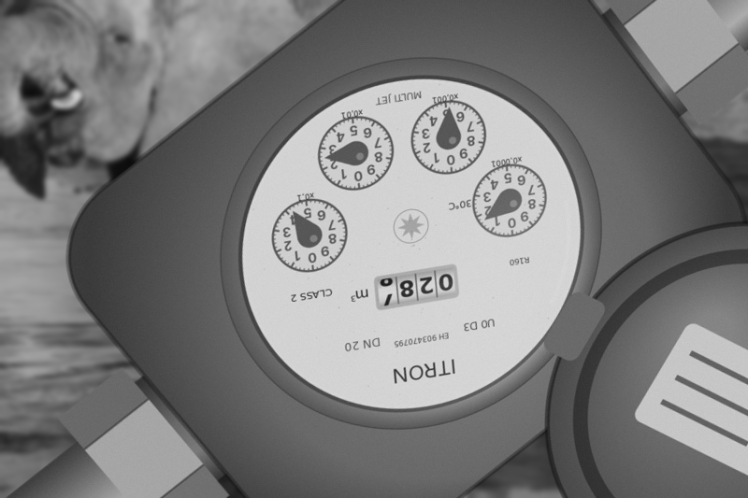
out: 287.4251m³
